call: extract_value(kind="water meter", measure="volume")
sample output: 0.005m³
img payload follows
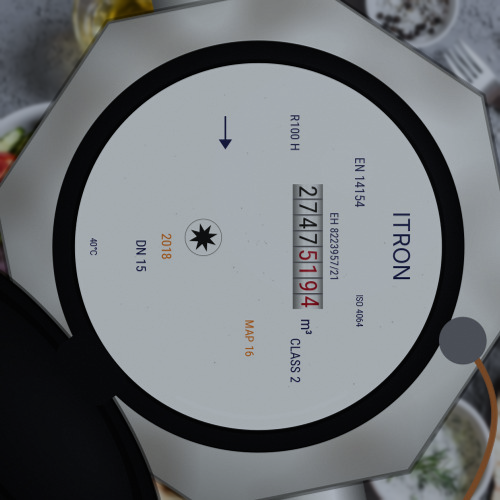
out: 2747.5194m³
